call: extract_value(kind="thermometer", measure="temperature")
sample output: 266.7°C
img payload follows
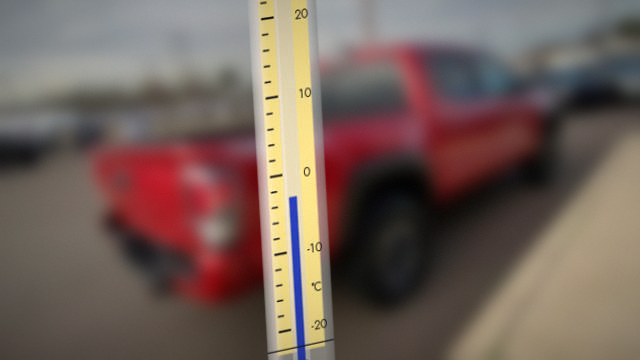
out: -3°C
